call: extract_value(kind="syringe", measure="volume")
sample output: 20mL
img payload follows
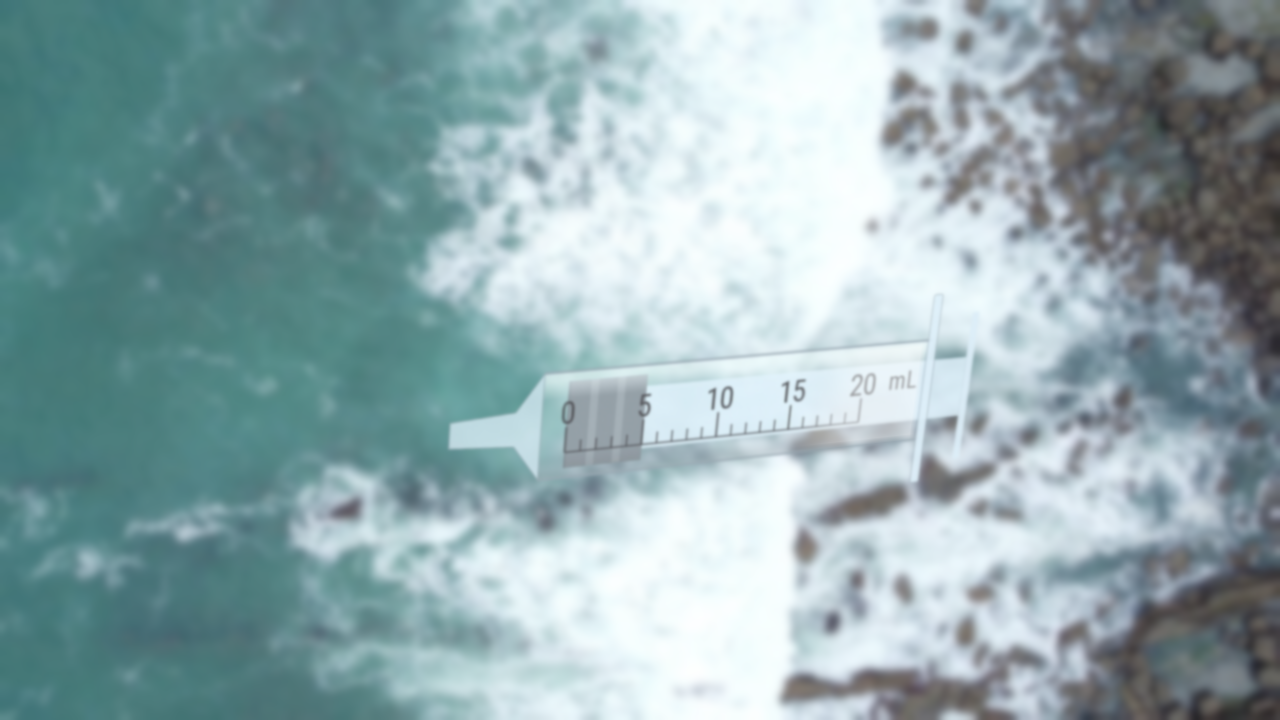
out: 0mL
